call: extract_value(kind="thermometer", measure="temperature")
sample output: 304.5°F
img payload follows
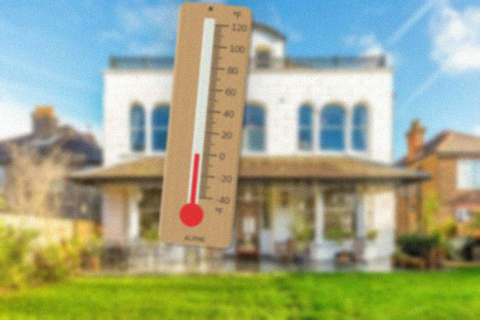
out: 0°F
